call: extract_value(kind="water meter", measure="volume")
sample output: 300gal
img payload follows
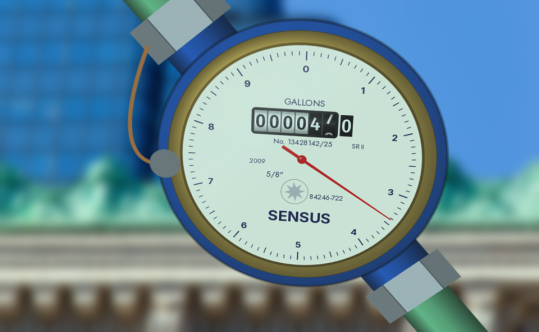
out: 473.4gal
